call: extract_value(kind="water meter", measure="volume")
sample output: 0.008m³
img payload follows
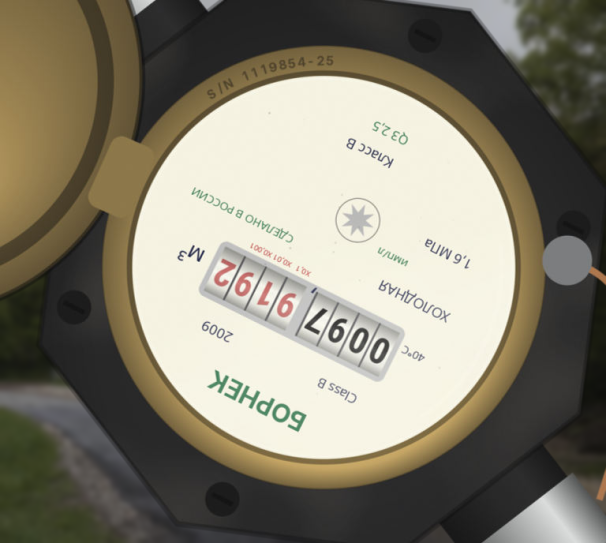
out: 97.9192m³
